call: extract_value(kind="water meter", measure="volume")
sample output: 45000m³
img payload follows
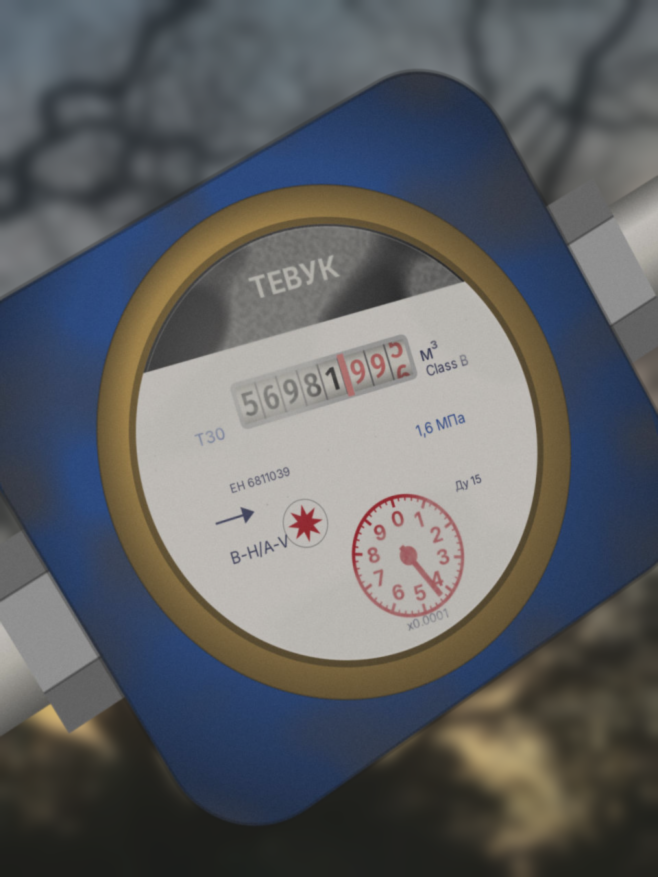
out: 56981.9954m³
